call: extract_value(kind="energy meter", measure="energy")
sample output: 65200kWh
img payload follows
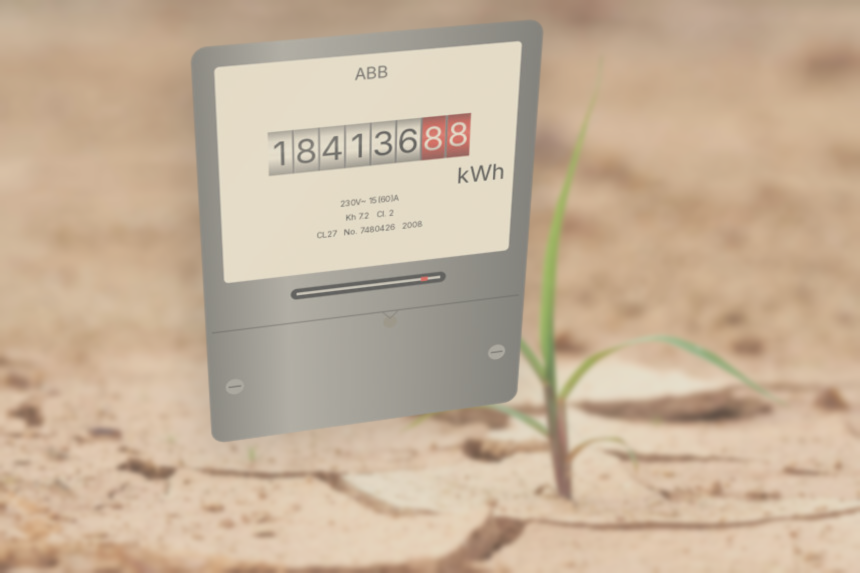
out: 184136.88kWh
